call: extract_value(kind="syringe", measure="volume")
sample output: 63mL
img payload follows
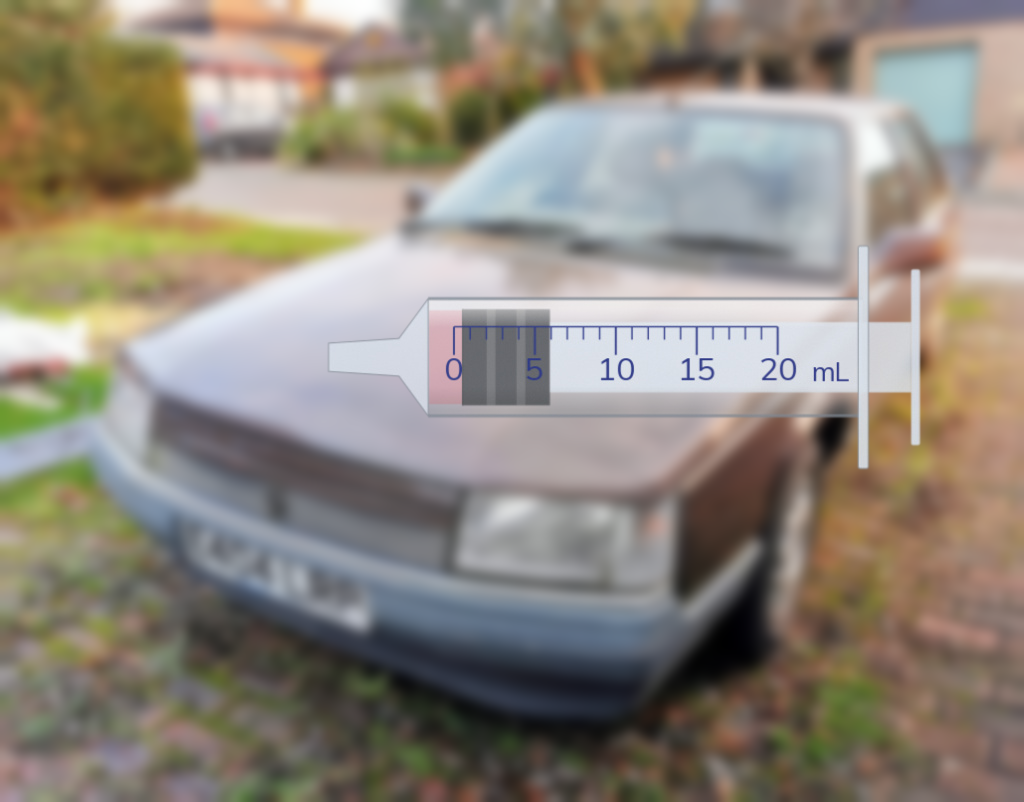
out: 0.5mL
